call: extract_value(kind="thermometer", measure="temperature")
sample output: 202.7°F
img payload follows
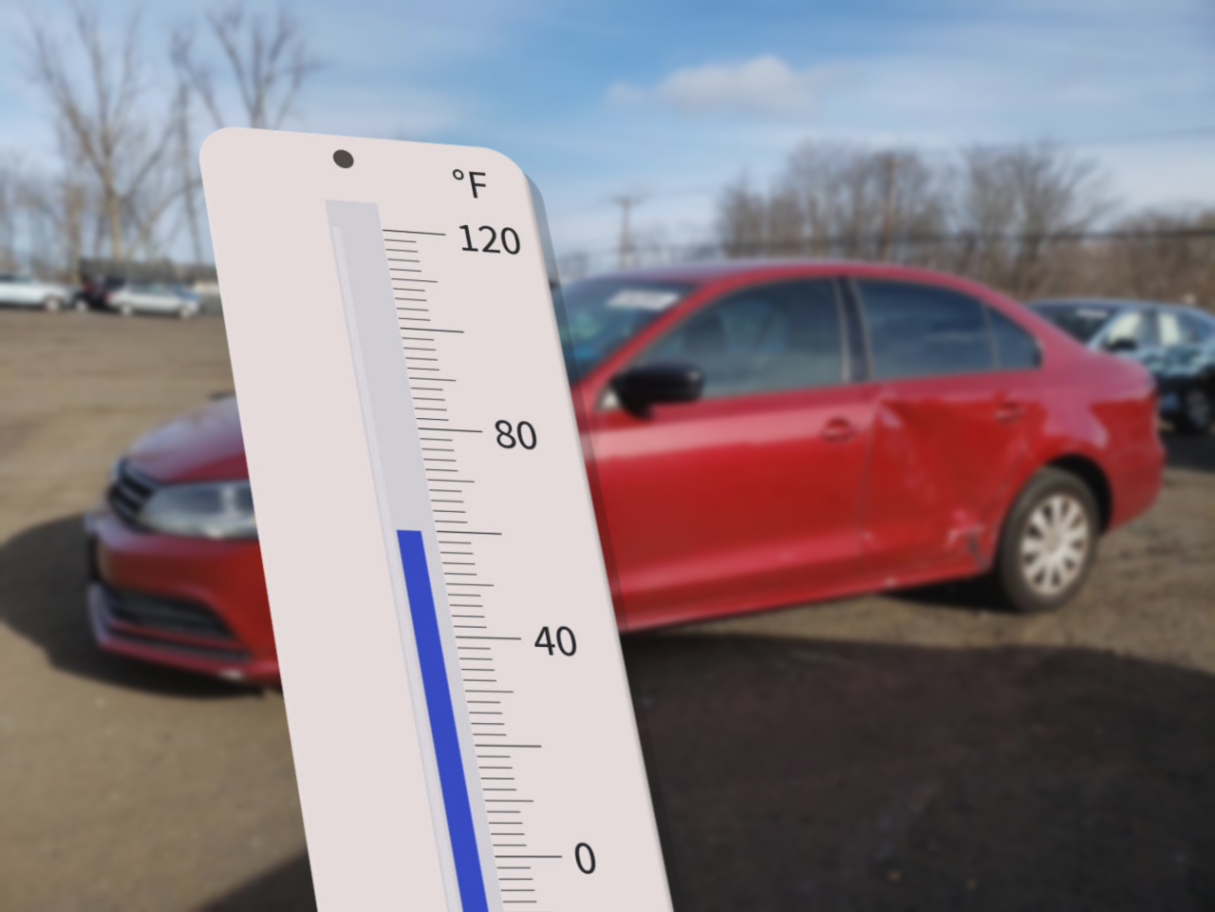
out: 60°F
